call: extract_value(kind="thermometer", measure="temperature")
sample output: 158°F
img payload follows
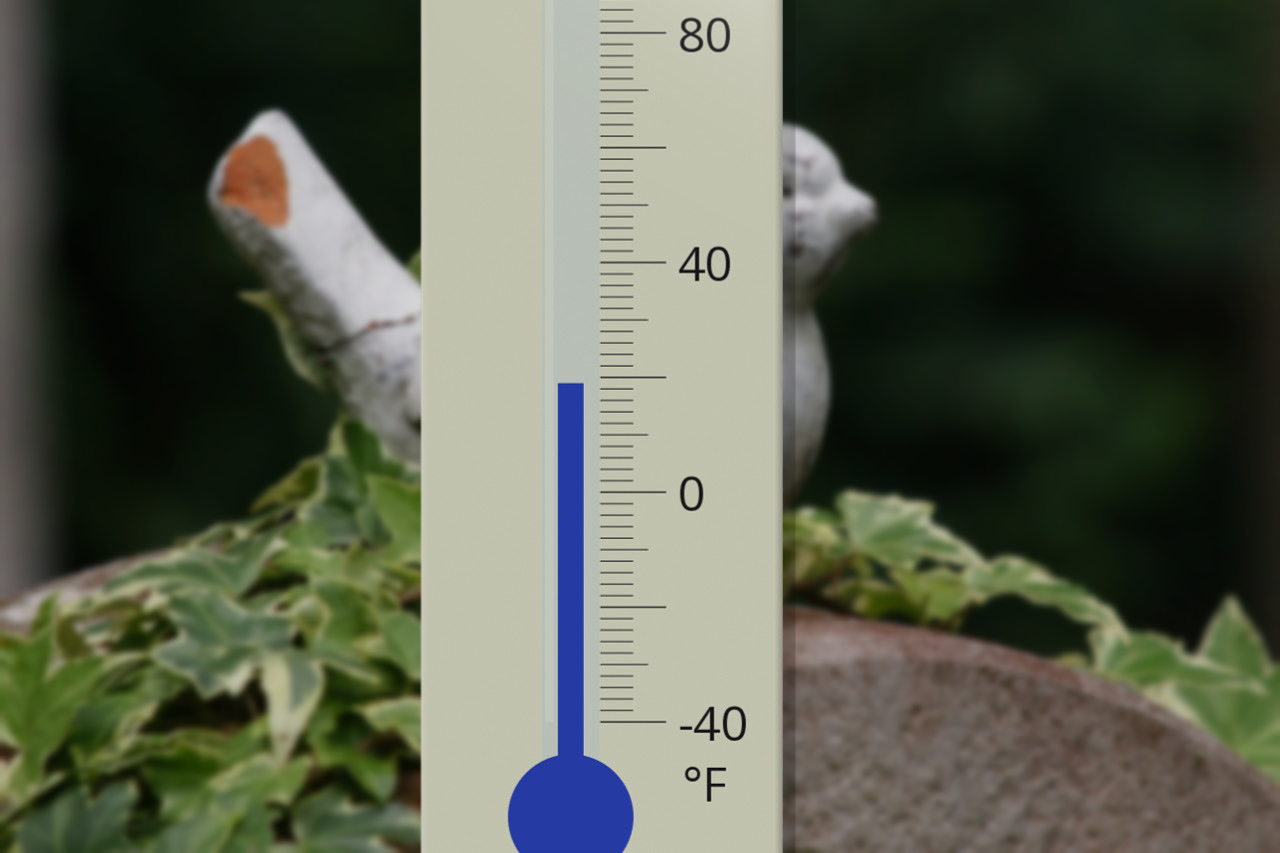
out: 19°F
